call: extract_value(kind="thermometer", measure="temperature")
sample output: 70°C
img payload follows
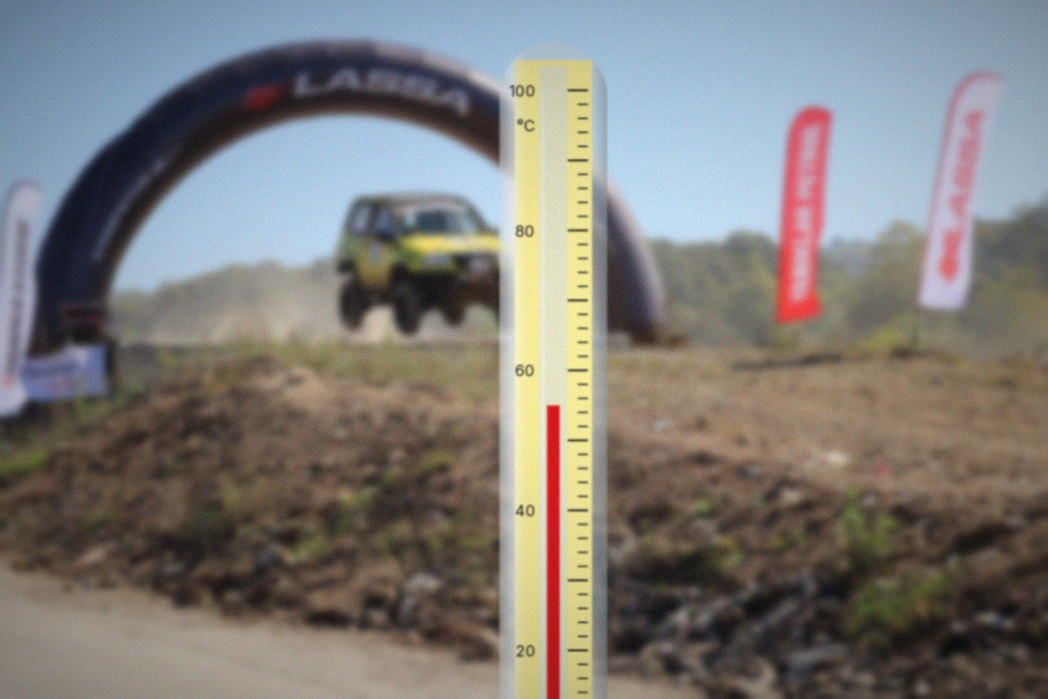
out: 55°C
